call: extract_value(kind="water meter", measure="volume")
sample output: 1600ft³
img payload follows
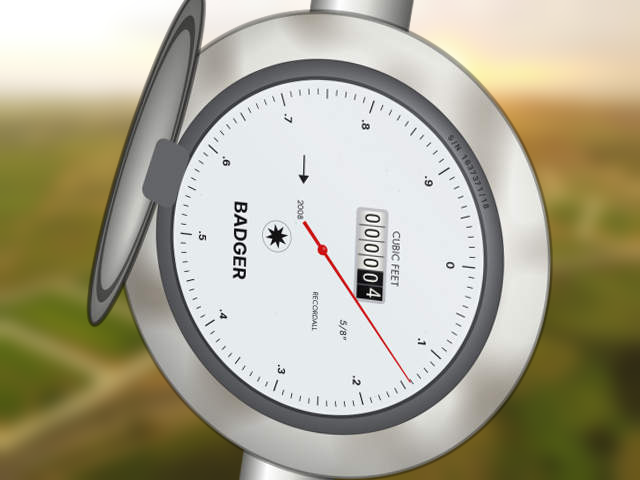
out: 4.14ft³
